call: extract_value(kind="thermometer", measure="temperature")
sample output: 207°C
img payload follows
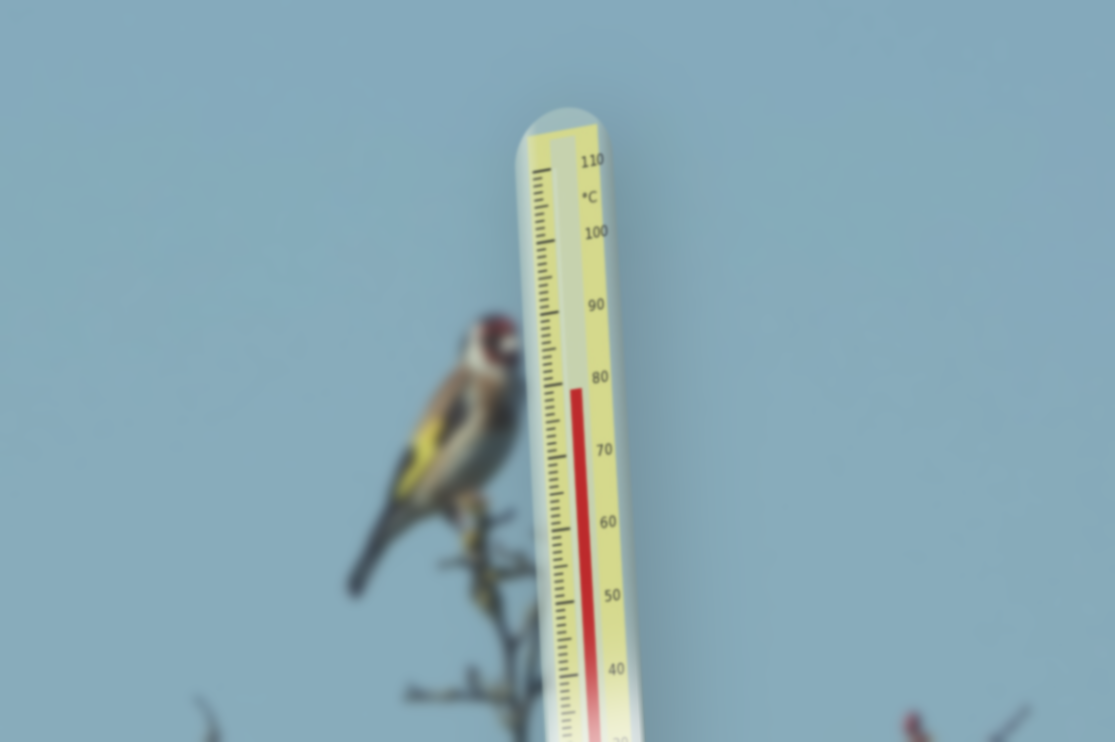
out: 79°C
